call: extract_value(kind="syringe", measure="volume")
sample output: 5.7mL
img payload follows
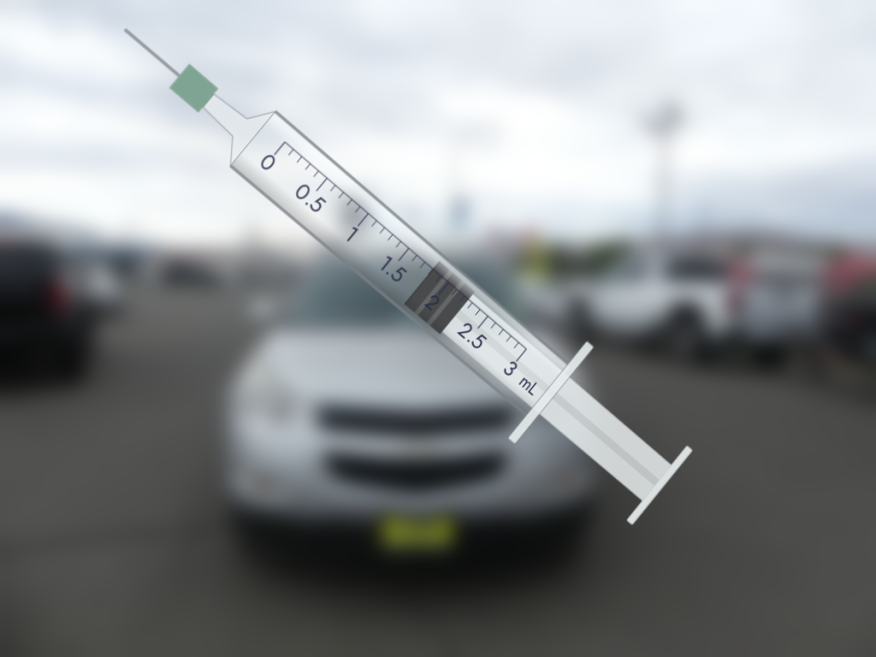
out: 1.8mL
